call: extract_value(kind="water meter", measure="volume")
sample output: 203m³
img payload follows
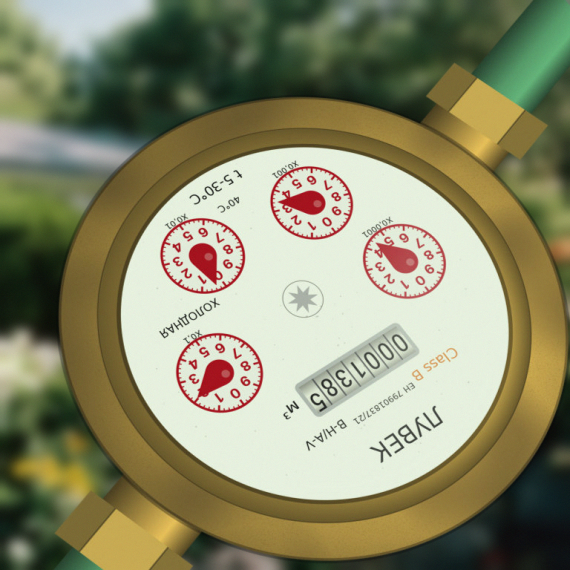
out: 1385.2034m³
